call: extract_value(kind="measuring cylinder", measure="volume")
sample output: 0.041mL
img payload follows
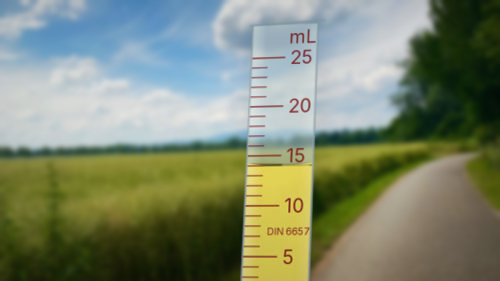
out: 14mL
